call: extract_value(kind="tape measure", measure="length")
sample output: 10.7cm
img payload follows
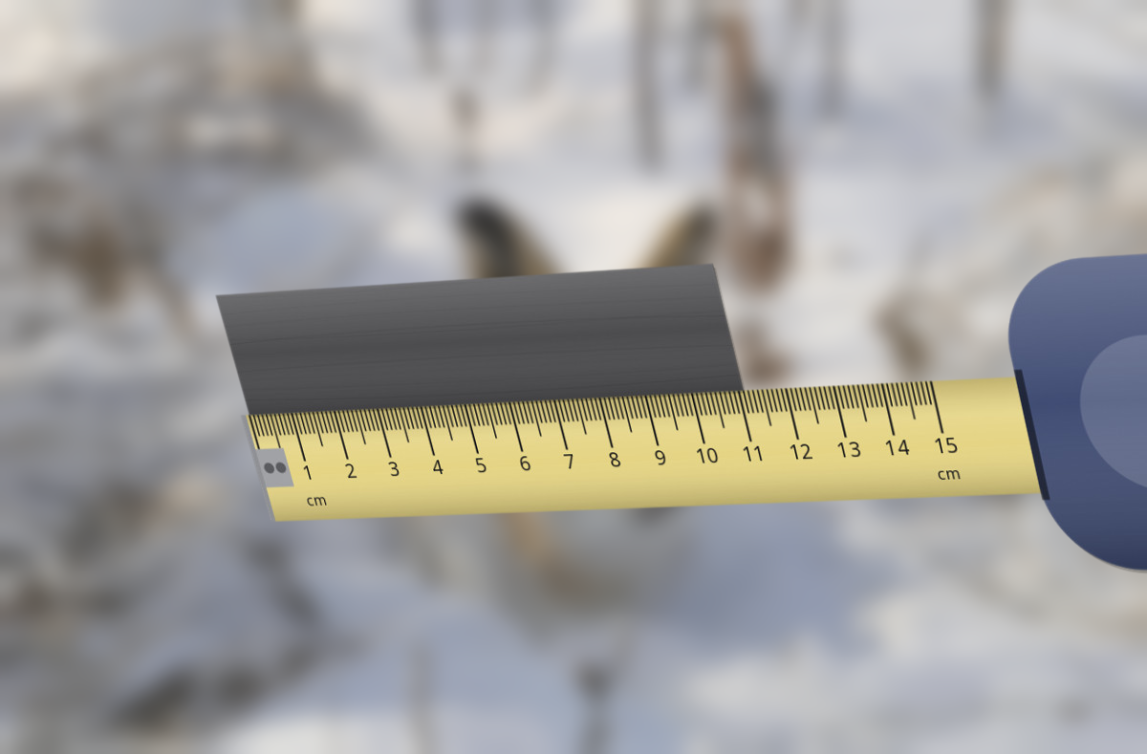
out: 11.1cm
